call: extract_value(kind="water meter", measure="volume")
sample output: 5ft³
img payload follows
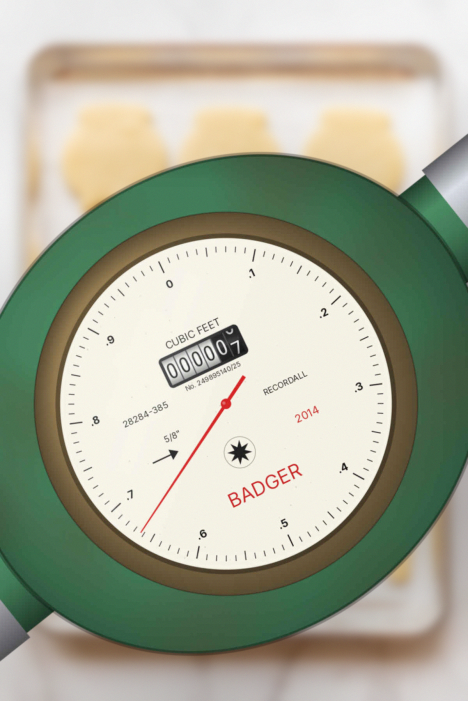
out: 6.66ft³
